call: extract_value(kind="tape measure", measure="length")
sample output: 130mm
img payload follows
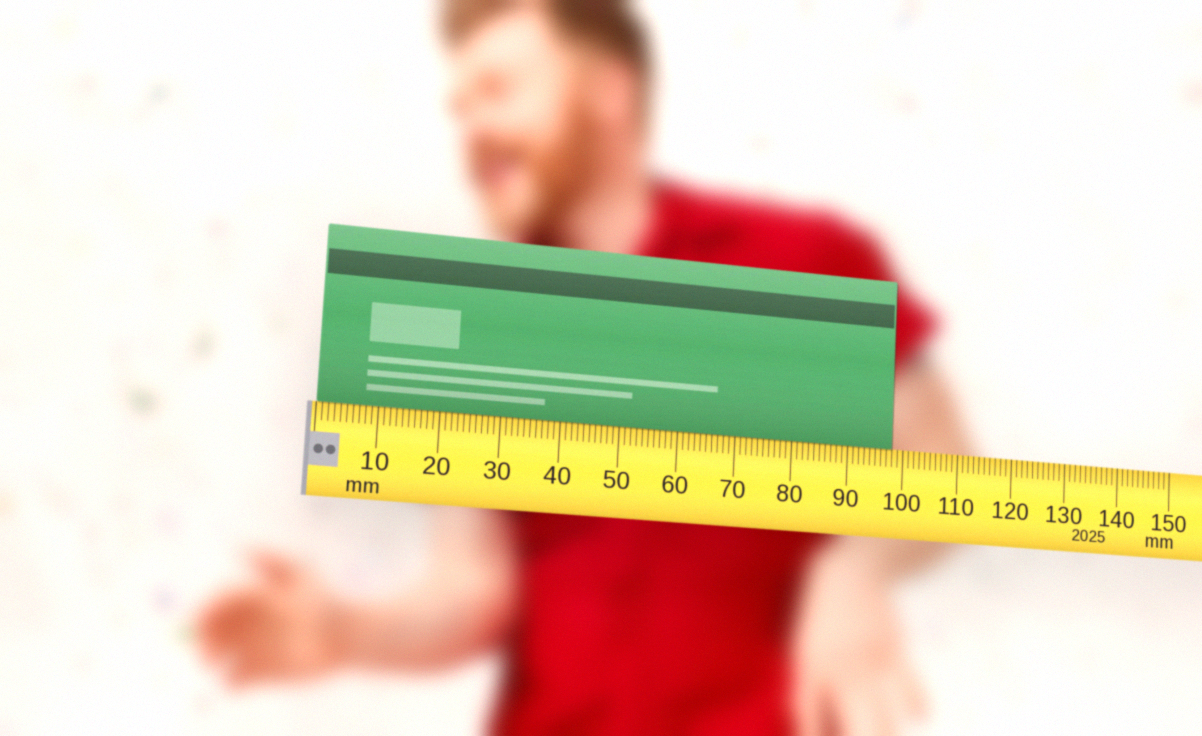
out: 98mm
